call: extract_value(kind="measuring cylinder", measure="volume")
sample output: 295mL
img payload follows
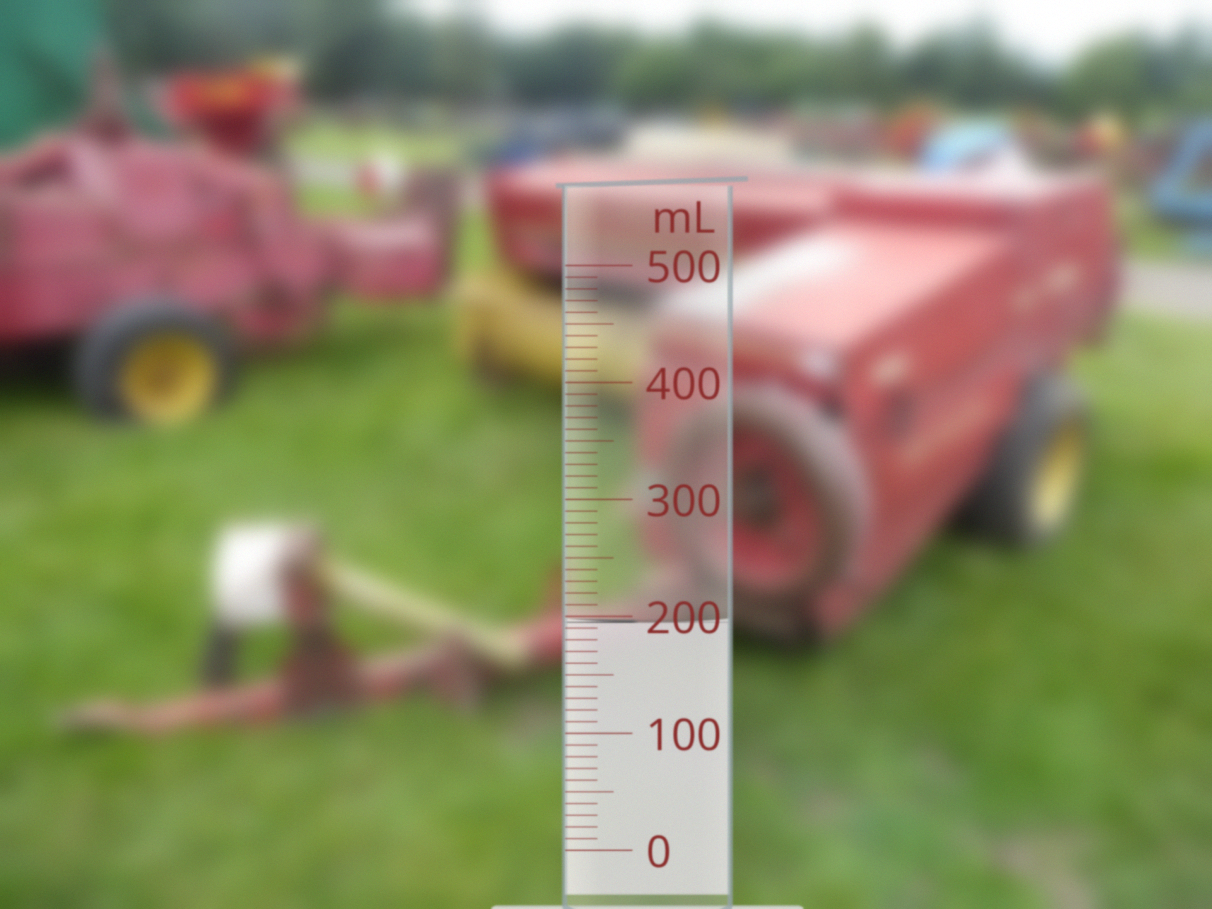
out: 195mL
